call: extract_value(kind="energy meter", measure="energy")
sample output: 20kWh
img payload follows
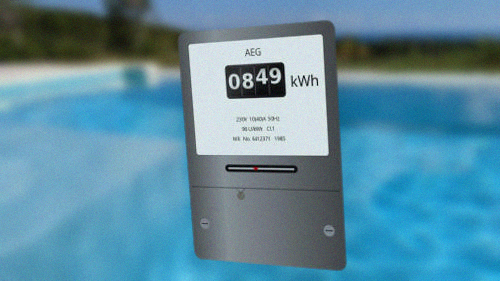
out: 849kWh
